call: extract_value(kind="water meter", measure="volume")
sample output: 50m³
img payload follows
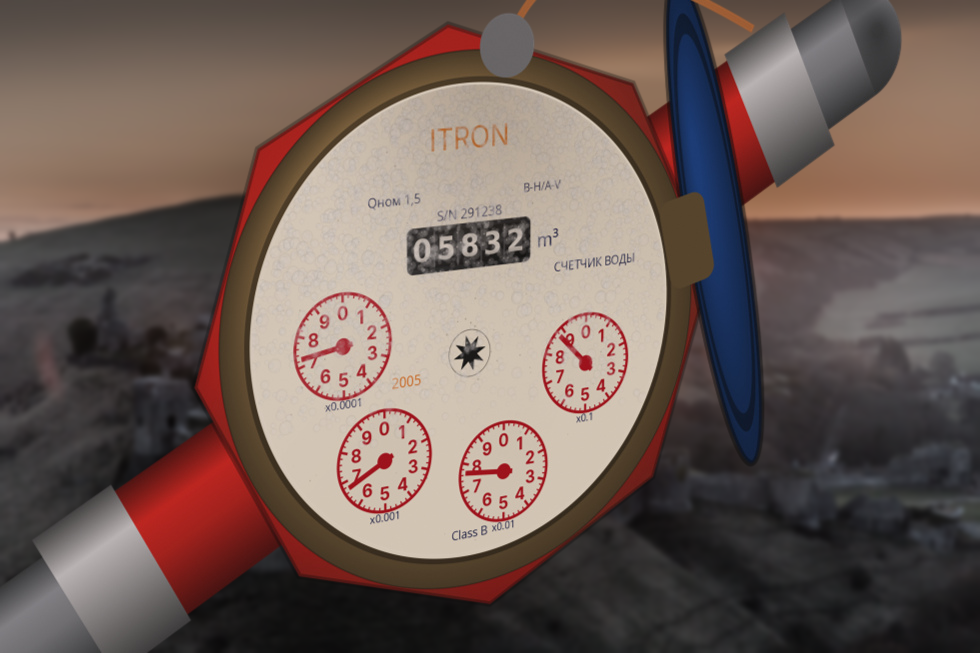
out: 5832.8767m³
